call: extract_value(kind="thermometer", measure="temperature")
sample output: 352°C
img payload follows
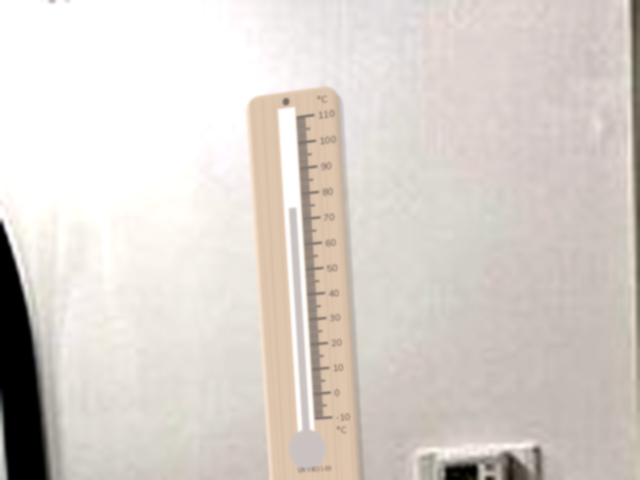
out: 75°C
